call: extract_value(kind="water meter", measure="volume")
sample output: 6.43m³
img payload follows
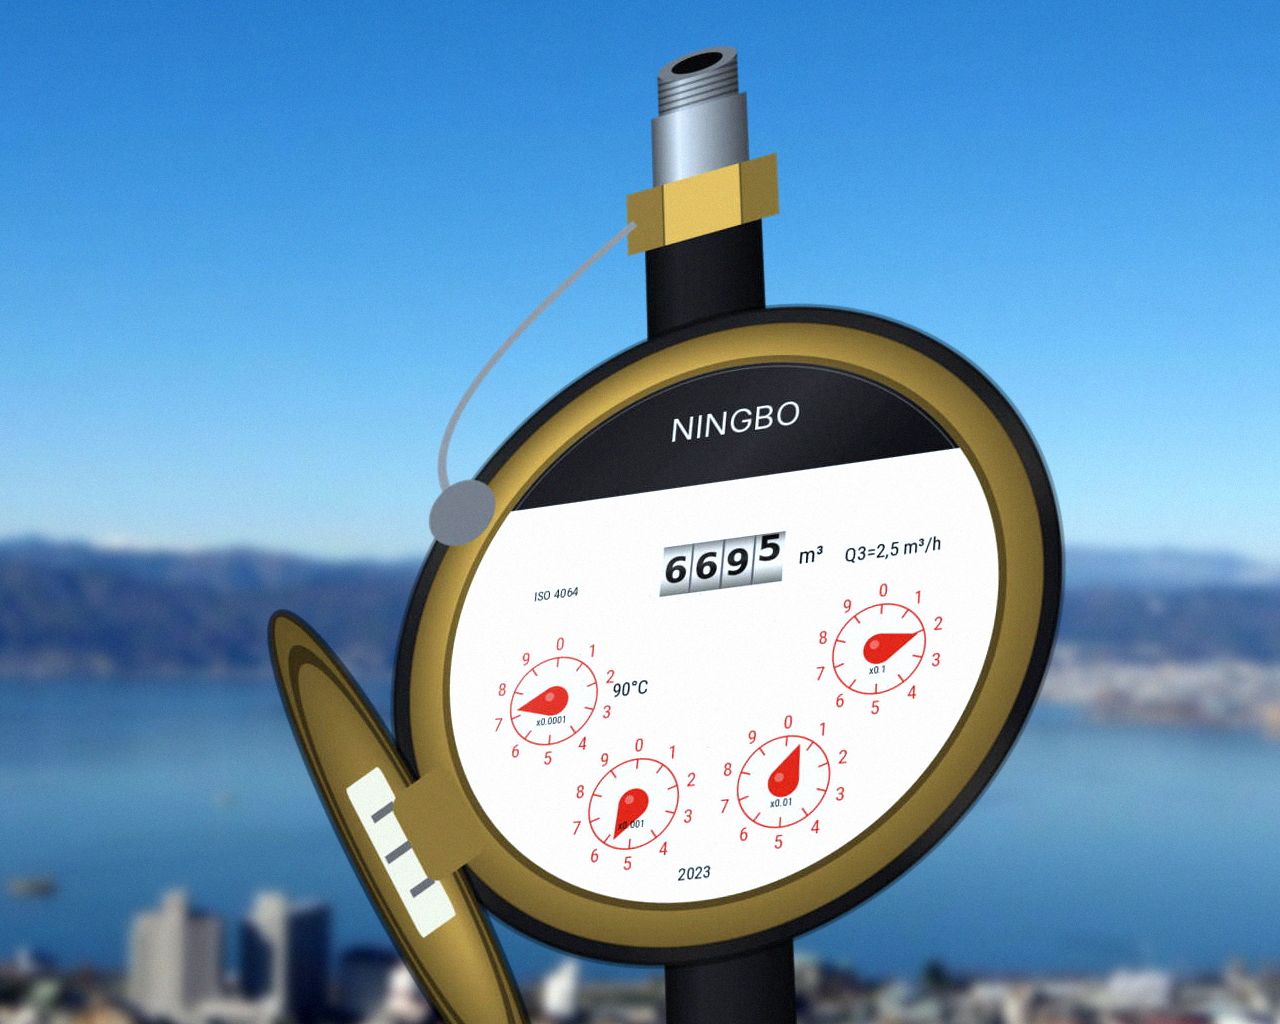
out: 6695.2057m³
